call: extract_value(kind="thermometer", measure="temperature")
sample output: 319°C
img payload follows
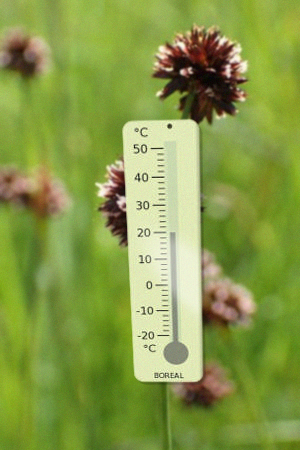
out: 20°C
